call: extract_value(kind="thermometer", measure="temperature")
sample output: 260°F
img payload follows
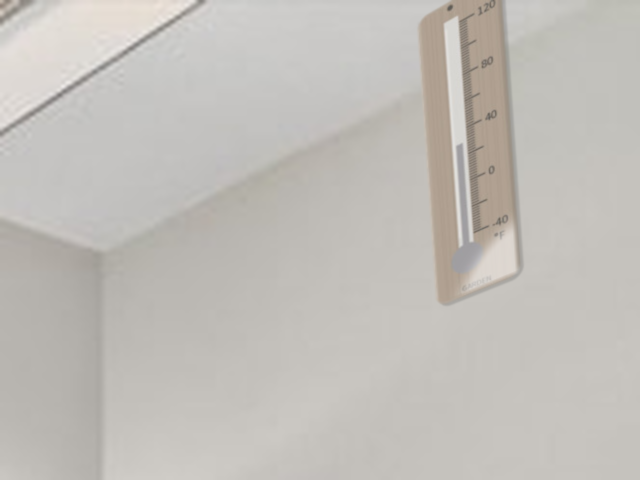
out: 30°F
